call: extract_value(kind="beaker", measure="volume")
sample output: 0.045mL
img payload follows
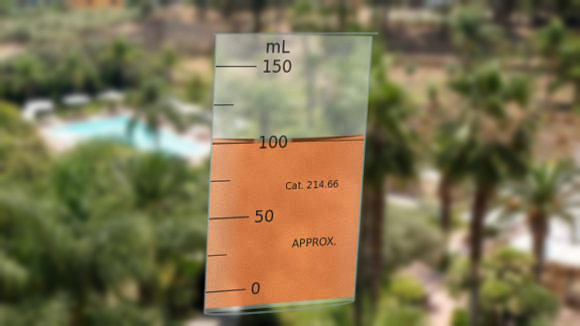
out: 100mL
